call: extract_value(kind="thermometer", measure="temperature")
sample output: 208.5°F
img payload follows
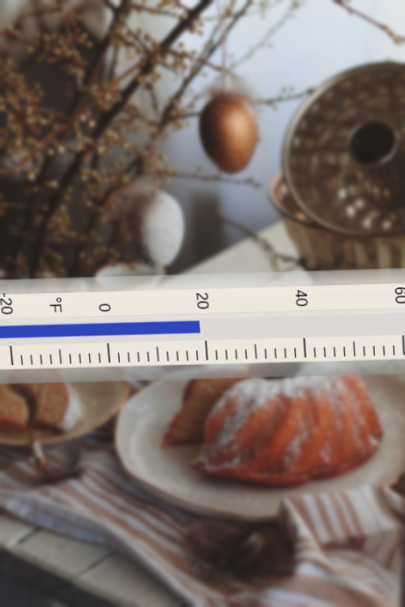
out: 19°F
